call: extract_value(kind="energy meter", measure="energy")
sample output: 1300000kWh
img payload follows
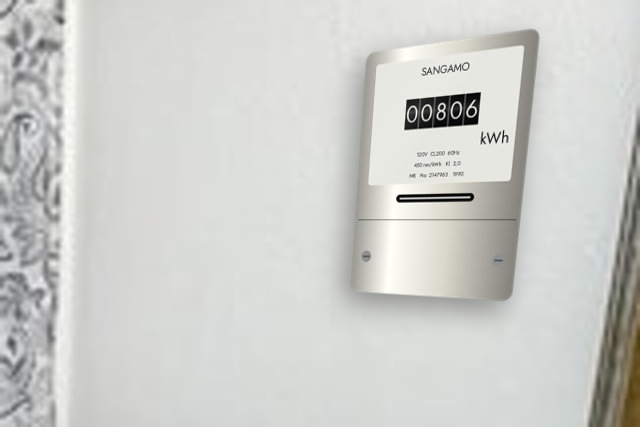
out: 806kWh
